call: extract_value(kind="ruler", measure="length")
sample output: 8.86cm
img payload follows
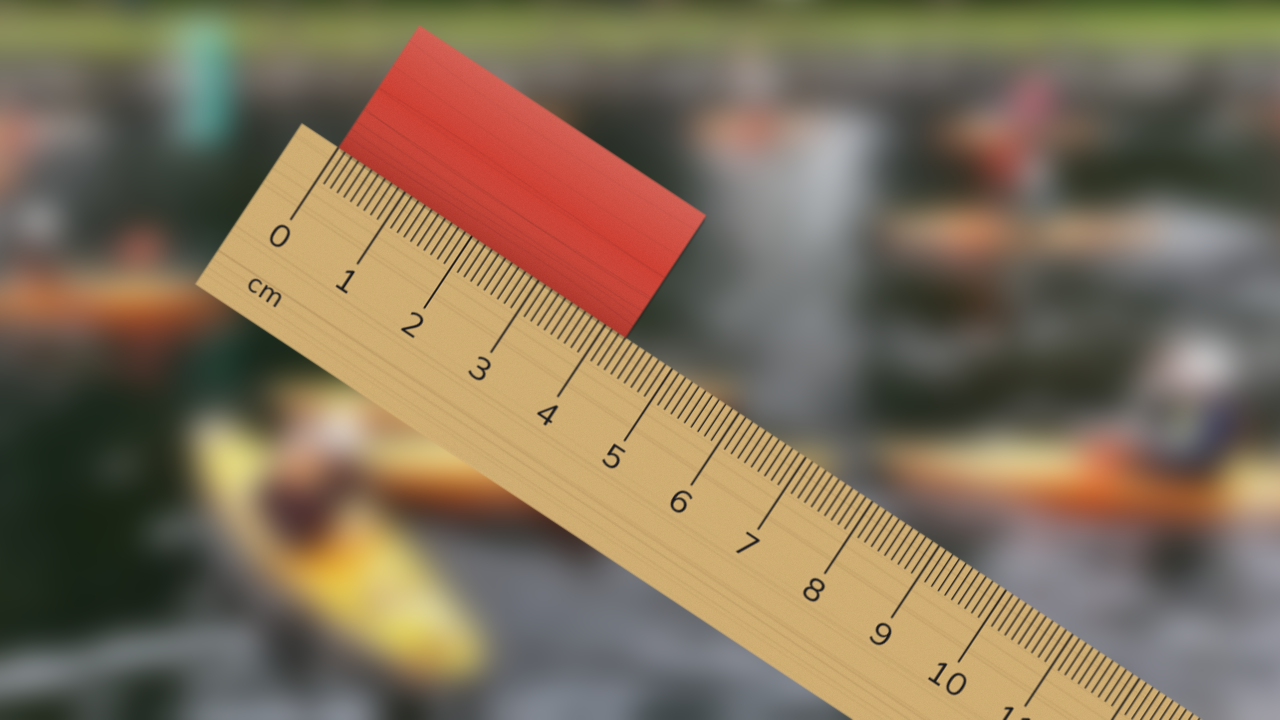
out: 4.3cm
